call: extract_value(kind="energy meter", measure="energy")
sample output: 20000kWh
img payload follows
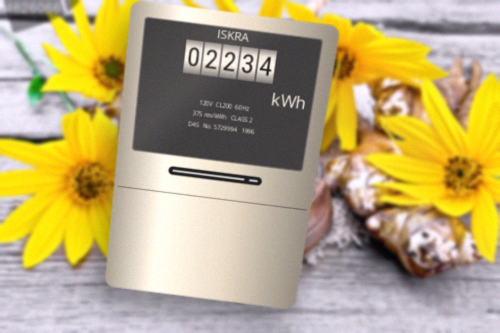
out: 2234kWh
